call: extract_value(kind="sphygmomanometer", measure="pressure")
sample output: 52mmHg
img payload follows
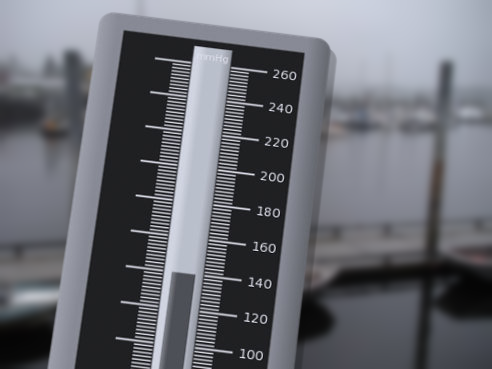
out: 140mmHg
